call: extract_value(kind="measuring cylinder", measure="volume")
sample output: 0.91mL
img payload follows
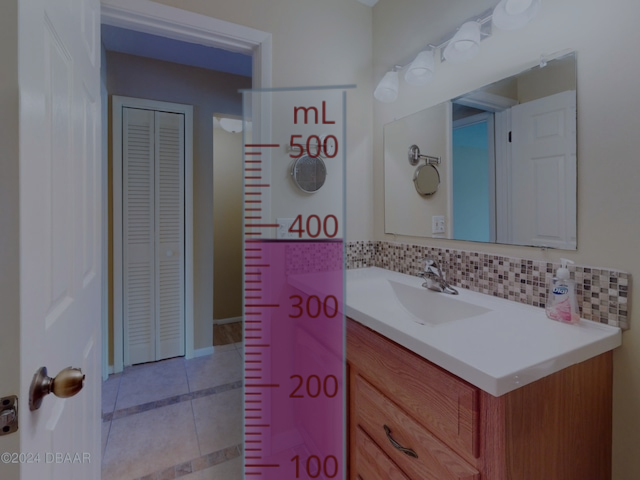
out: 380mL
